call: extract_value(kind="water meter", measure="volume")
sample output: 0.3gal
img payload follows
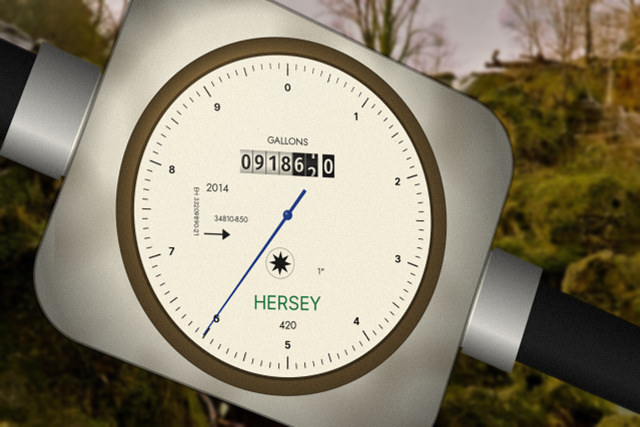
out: 918616.0gal
